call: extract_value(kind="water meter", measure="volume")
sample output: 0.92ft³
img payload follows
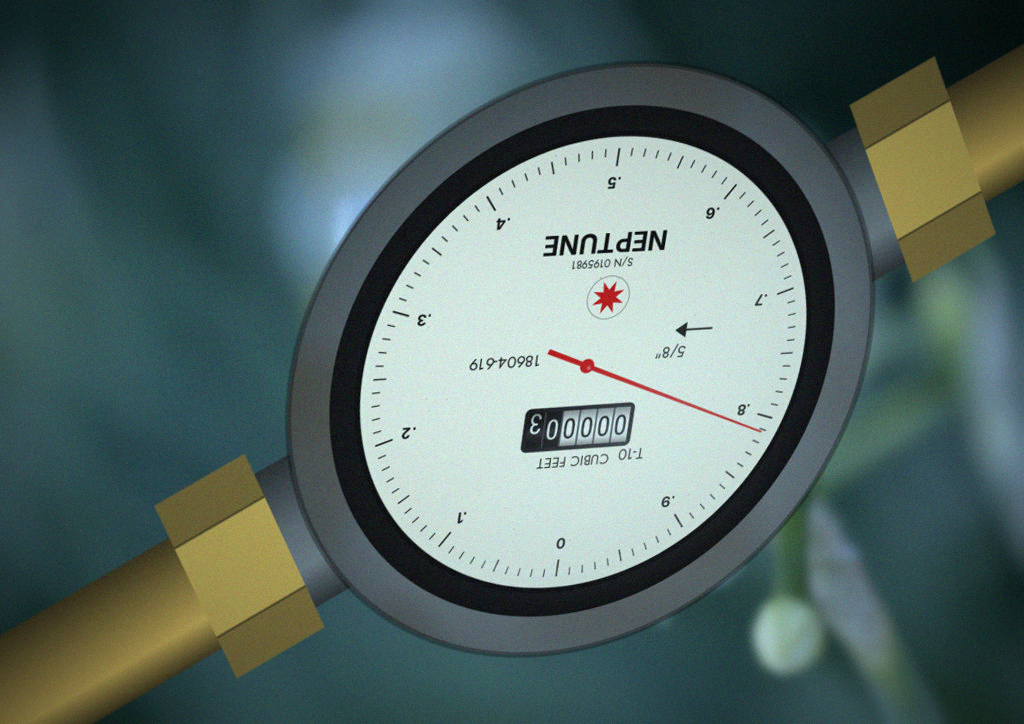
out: 2.81ft³
